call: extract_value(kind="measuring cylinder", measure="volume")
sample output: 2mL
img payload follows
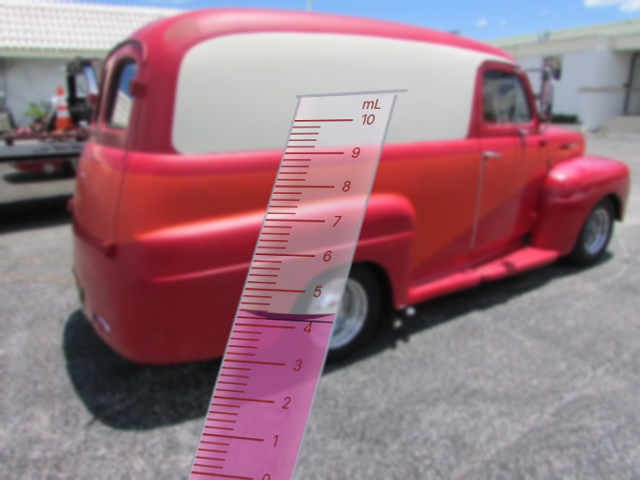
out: 4.2mL
